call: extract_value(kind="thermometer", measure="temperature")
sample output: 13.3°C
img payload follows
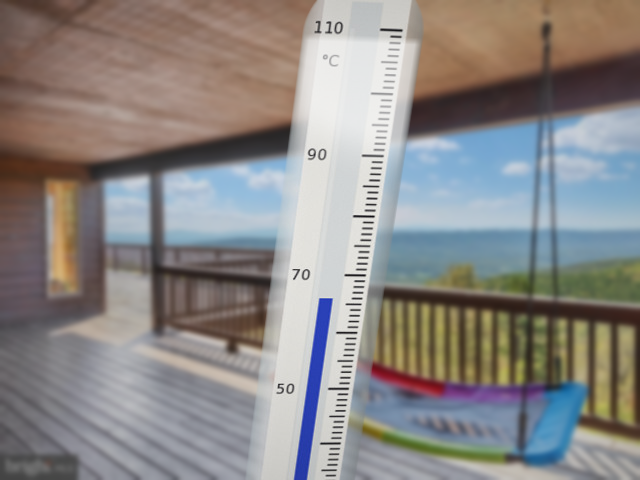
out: 66°C
